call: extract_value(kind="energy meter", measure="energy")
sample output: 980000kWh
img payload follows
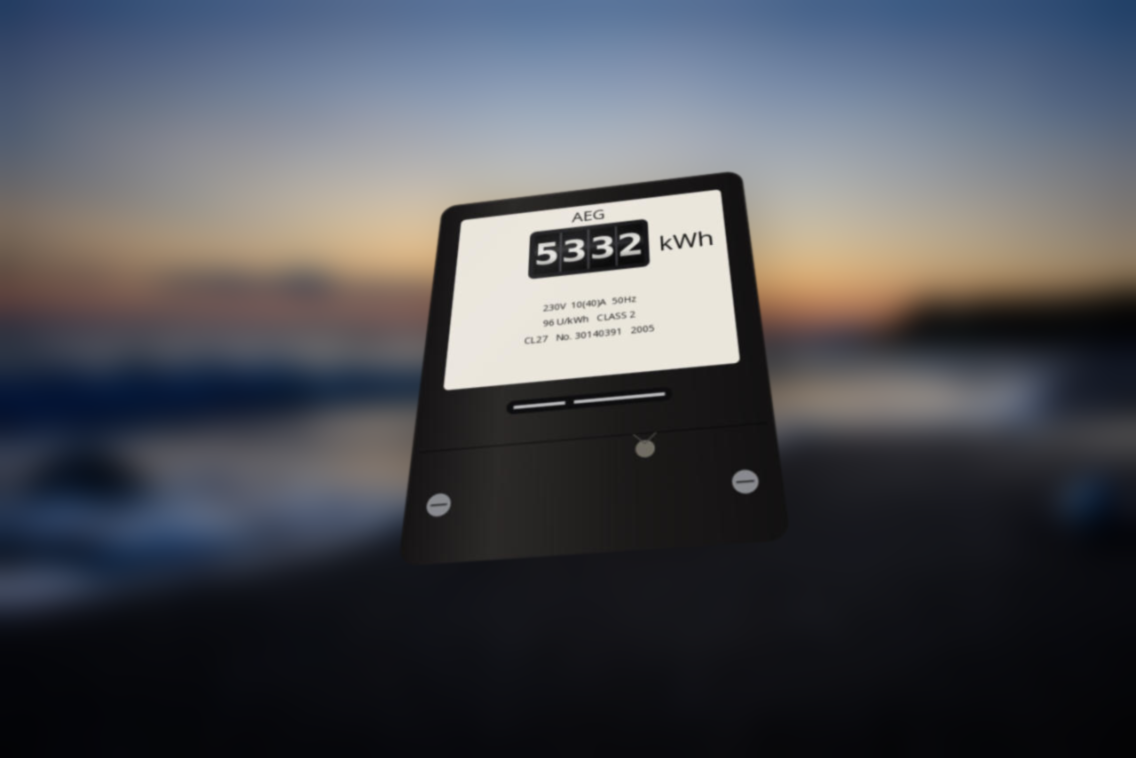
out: 5332kWh
